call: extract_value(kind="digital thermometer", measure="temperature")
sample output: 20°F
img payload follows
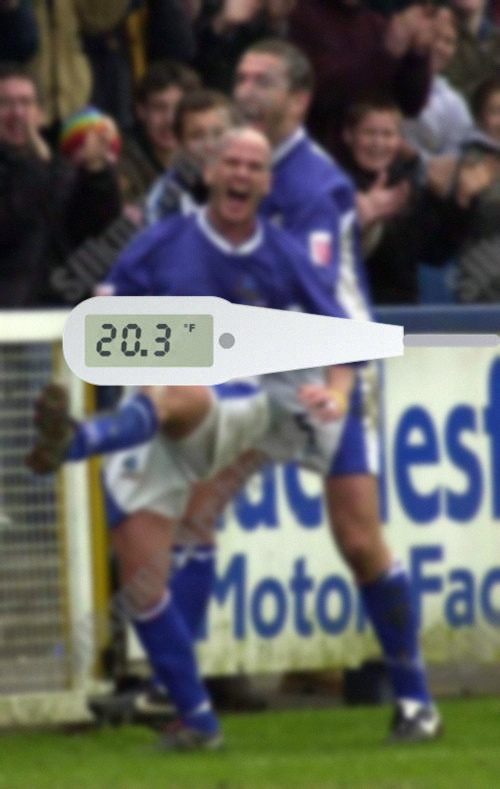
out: 20.3°F
